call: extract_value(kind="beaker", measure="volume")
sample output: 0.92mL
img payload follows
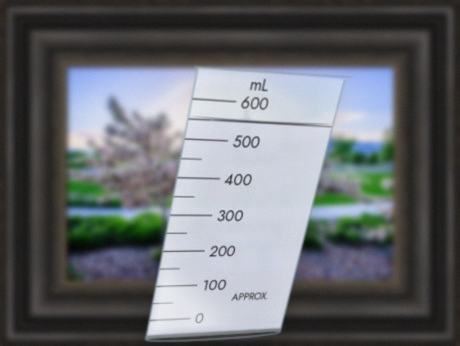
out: 550mL
